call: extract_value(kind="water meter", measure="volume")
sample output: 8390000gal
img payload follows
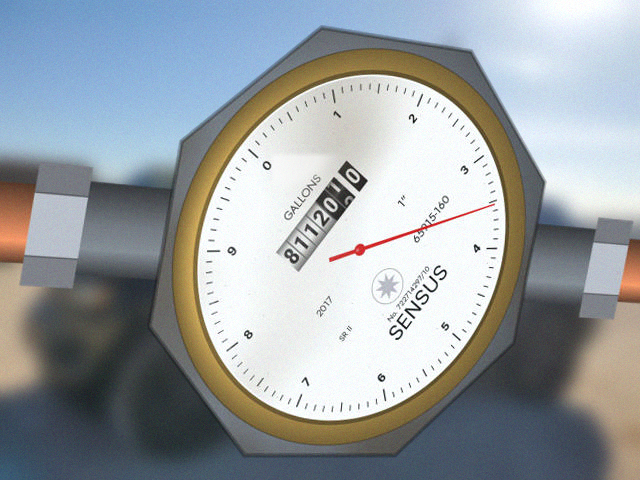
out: 8112013.5gal
